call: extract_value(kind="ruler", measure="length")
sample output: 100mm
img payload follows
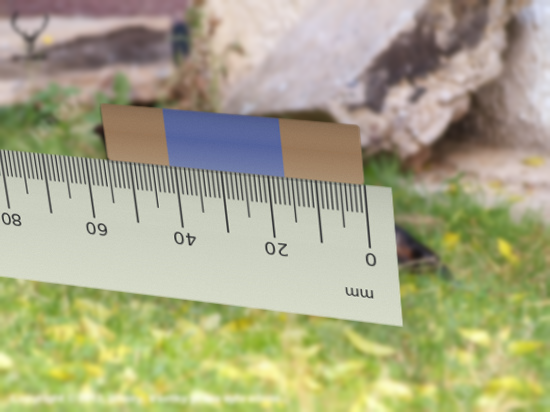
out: 55mm
